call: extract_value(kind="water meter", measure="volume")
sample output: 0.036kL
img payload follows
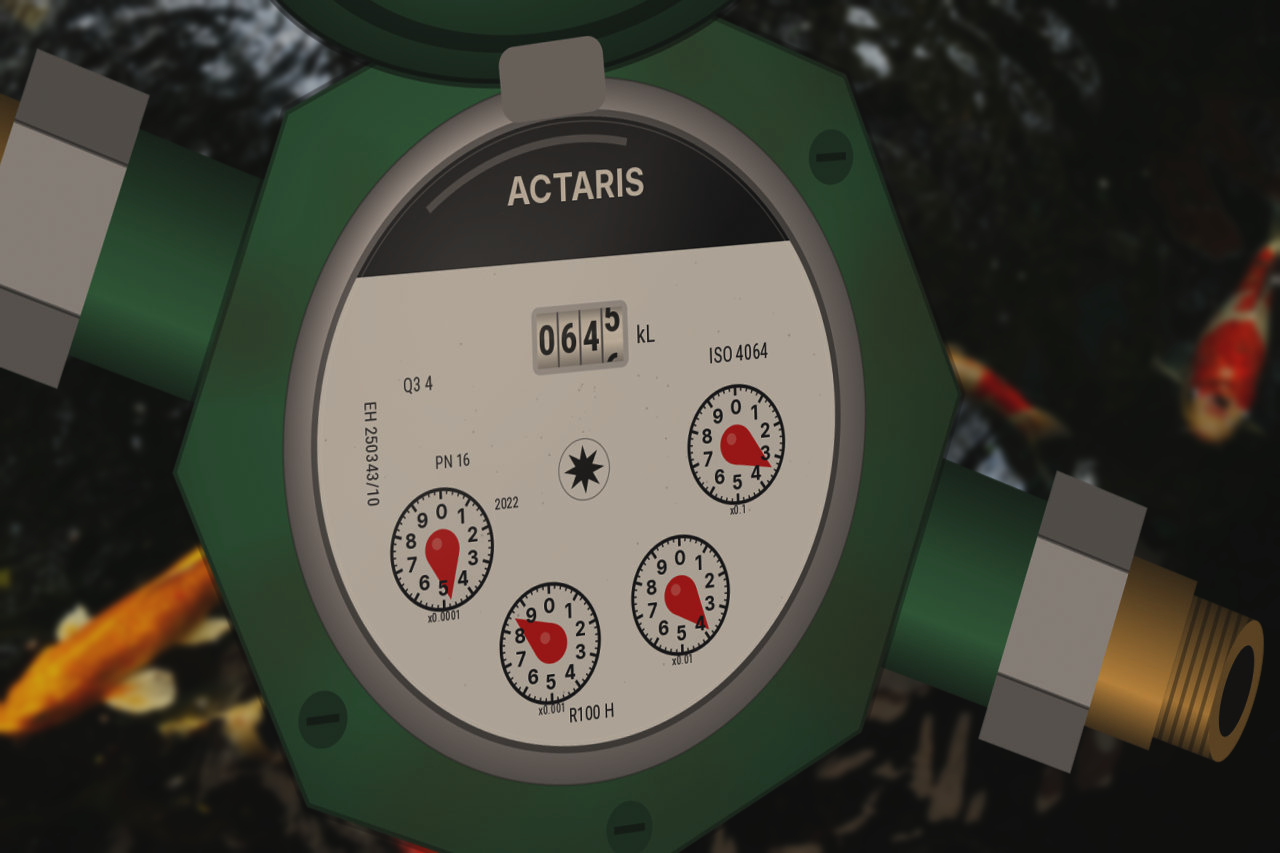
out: 645.3384kL
